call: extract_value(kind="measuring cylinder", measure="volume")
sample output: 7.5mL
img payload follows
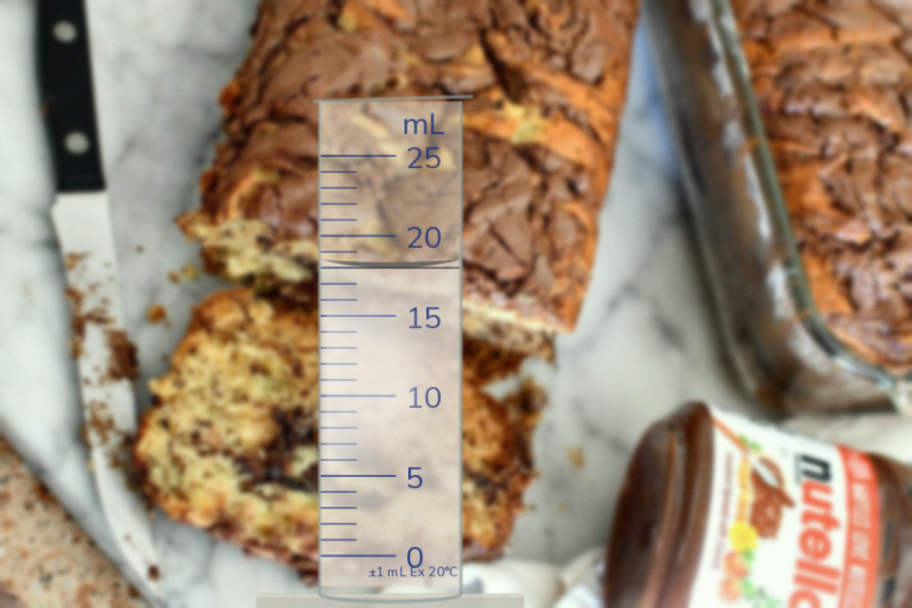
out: 18mL
